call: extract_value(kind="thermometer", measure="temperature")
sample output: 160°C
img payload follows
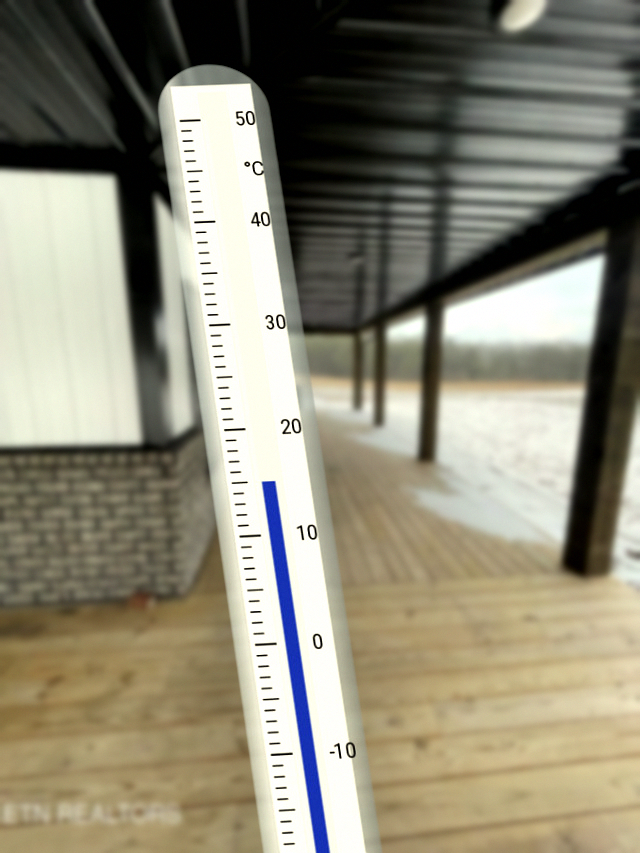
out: 15°C
